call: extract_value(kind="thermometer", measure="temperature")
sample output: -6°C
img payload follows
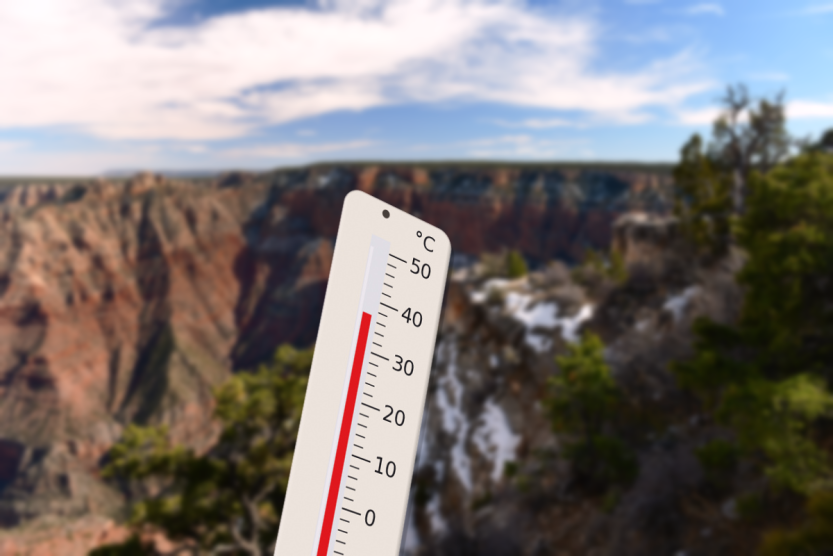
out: 37°C
